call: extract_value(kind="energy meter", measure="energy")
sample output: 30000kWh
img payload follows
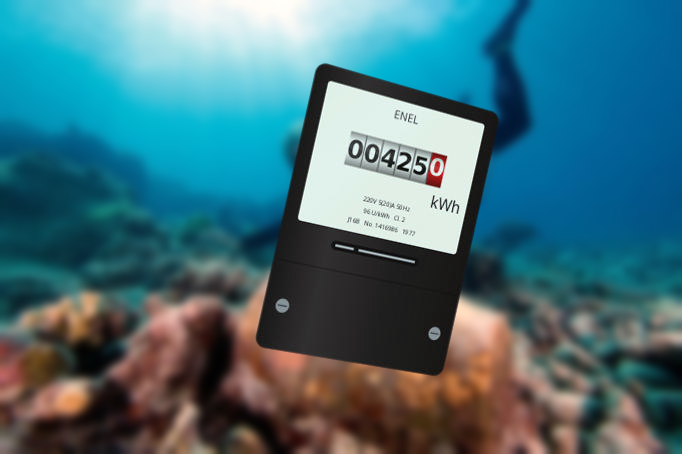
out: 425.0kWh
